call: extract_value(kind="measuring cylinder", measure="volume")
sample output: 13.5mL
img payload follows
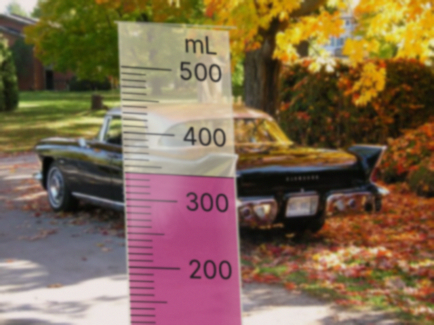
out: 340mL
